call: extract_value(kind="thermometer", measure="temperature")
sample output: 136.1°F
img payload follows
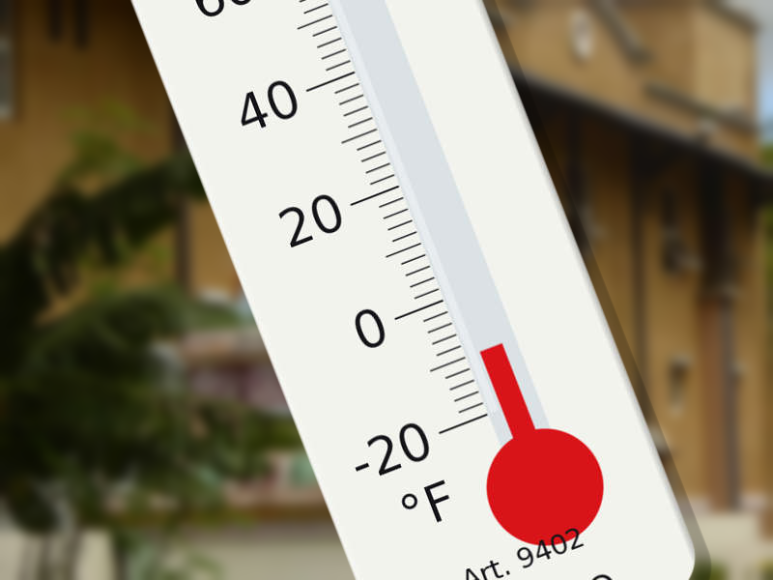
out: -10°F
